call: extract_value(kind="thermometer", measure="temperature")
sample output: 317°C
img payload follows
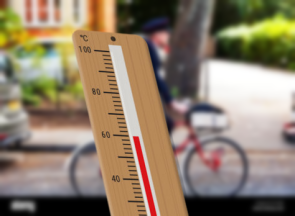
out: 60°C
